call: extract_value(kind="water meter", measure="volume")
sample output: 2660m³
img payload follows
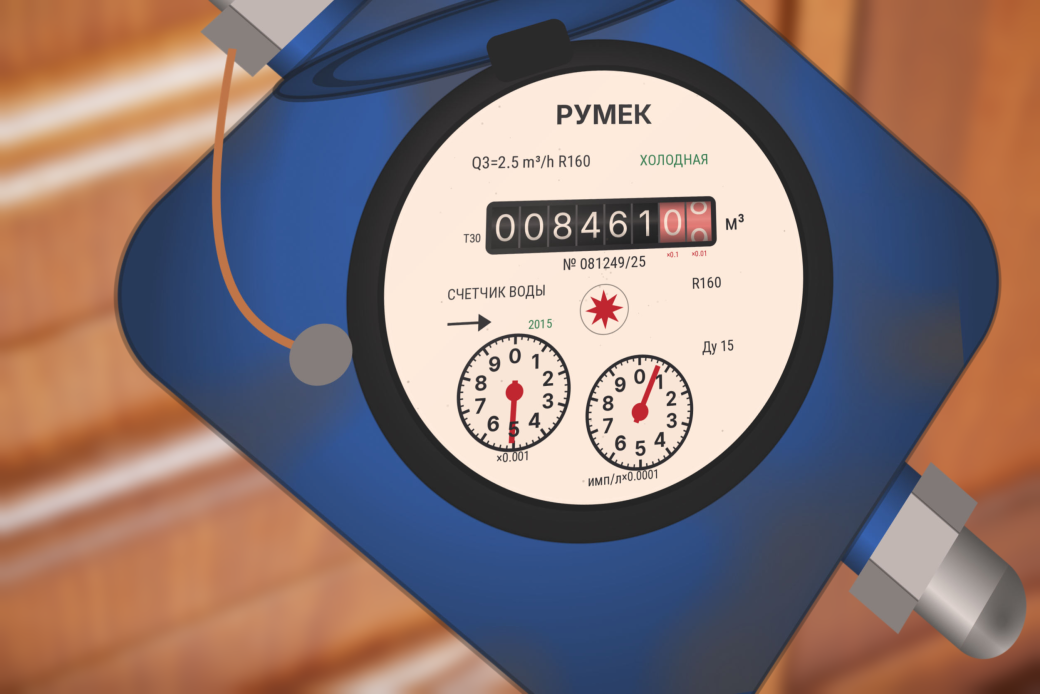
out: 8461.0850m³
